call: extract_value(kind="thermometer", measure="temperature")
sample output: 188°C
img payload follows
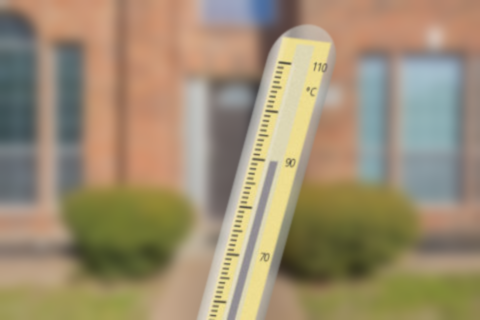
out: 90°C
